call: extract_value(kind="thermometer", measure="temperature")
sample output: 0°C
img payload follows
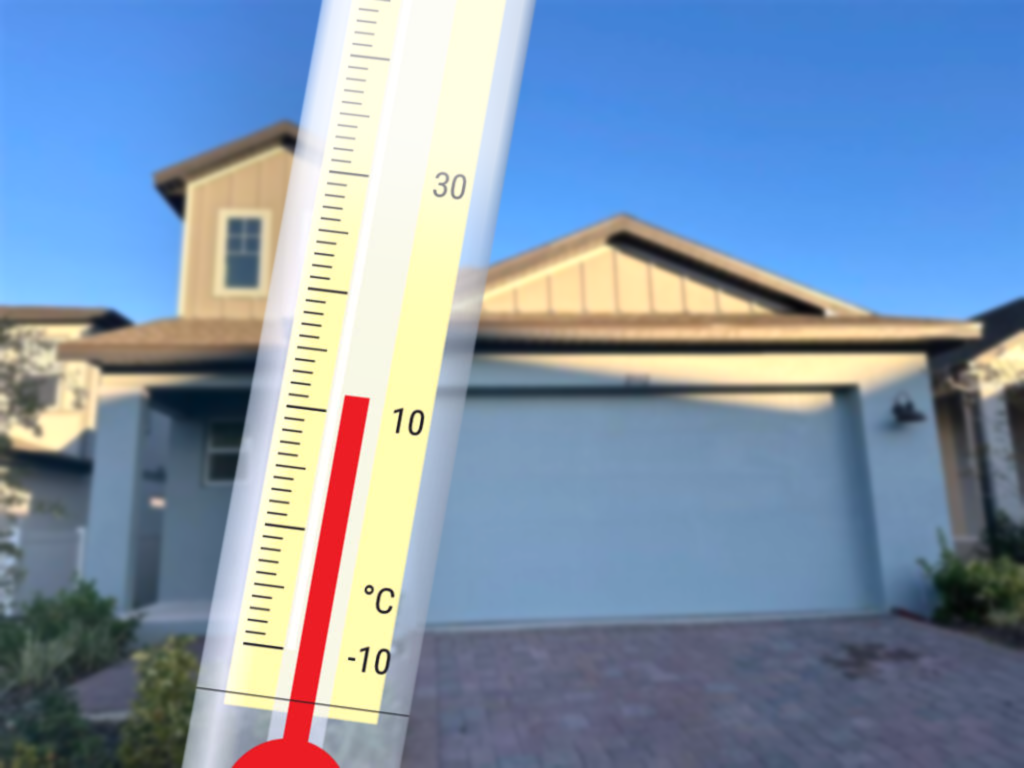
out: 11.5°C
